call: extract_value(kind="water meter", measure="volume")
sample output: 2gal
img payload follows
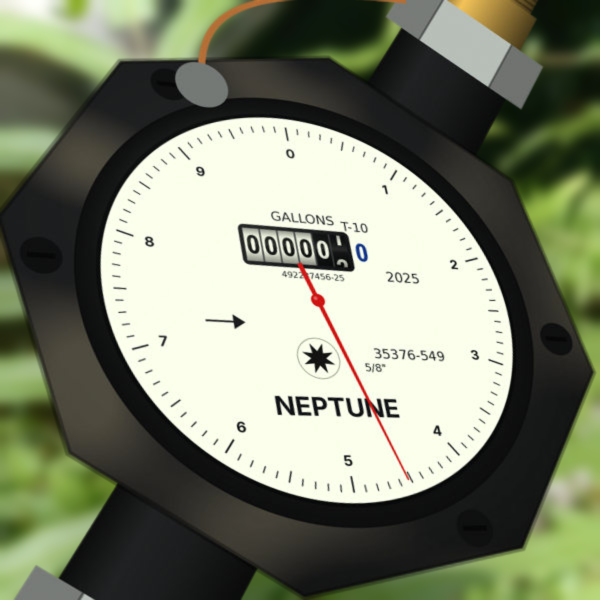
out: 14.5gal
